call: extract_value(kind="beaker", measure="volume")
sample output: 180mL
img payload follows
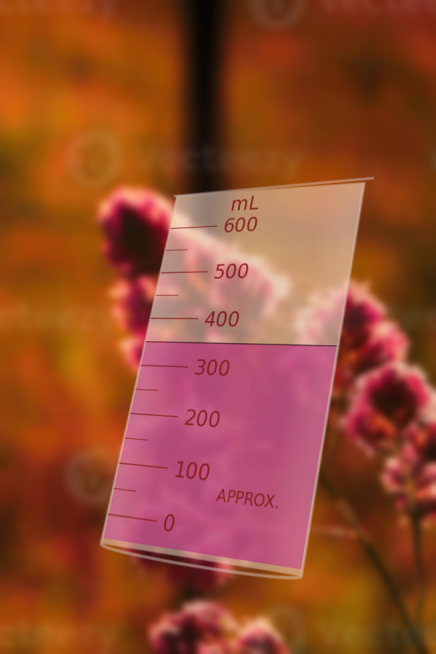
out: 350mL
